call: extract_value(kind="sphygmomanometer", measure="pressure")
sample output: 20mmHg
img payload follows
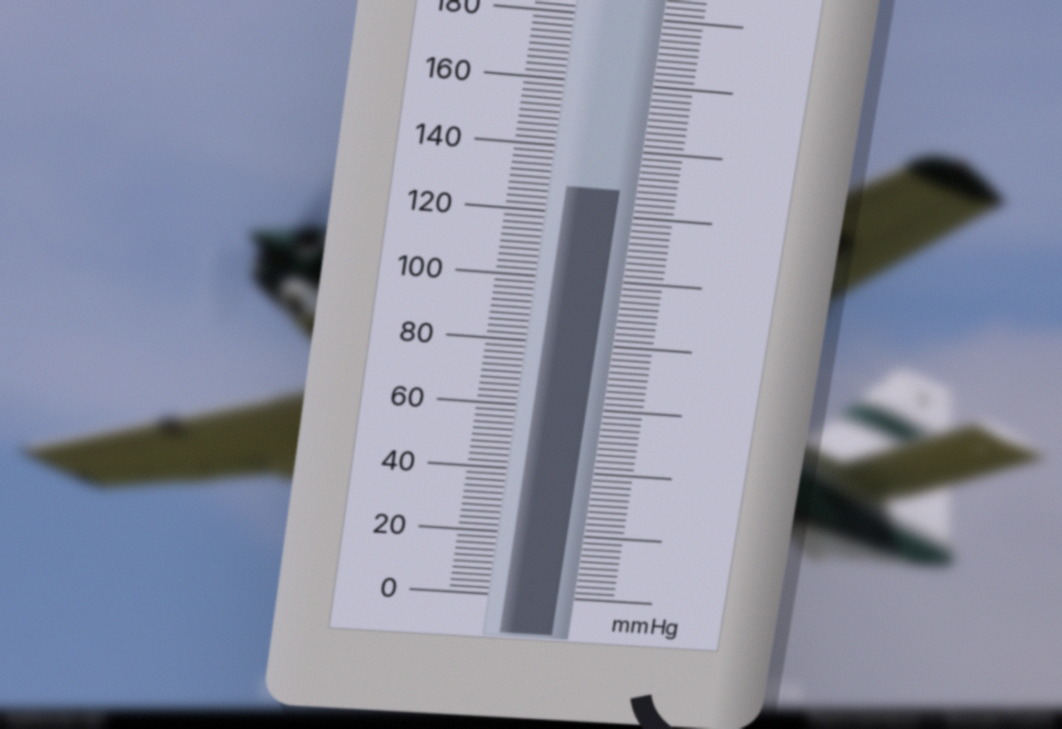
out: 128mmHg
